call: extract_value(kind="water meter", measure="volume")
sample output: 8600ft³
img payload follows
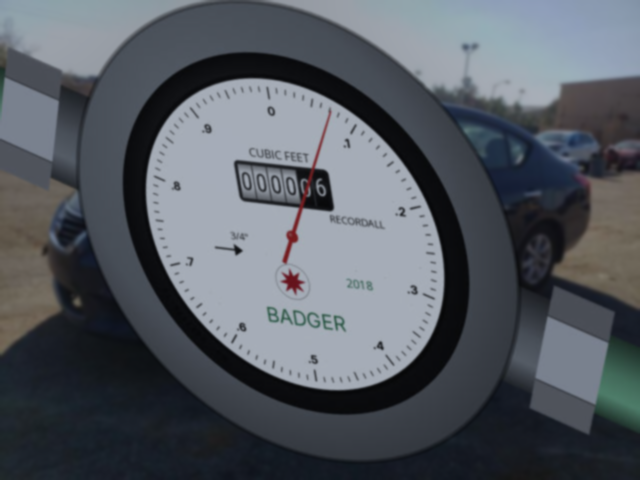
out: 6.07ft³
